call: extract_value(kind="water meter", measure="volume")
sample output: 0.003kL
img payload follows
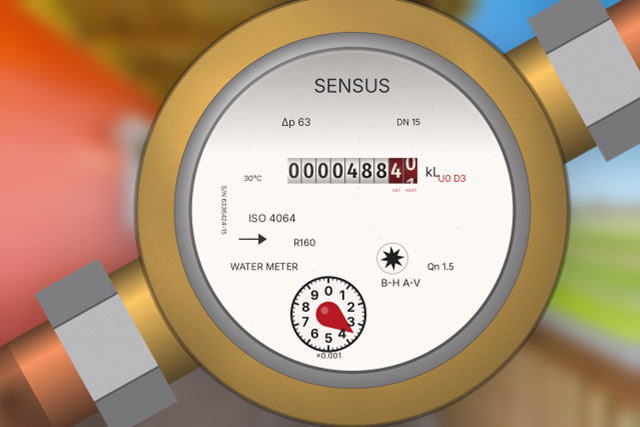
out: 488.403kL
